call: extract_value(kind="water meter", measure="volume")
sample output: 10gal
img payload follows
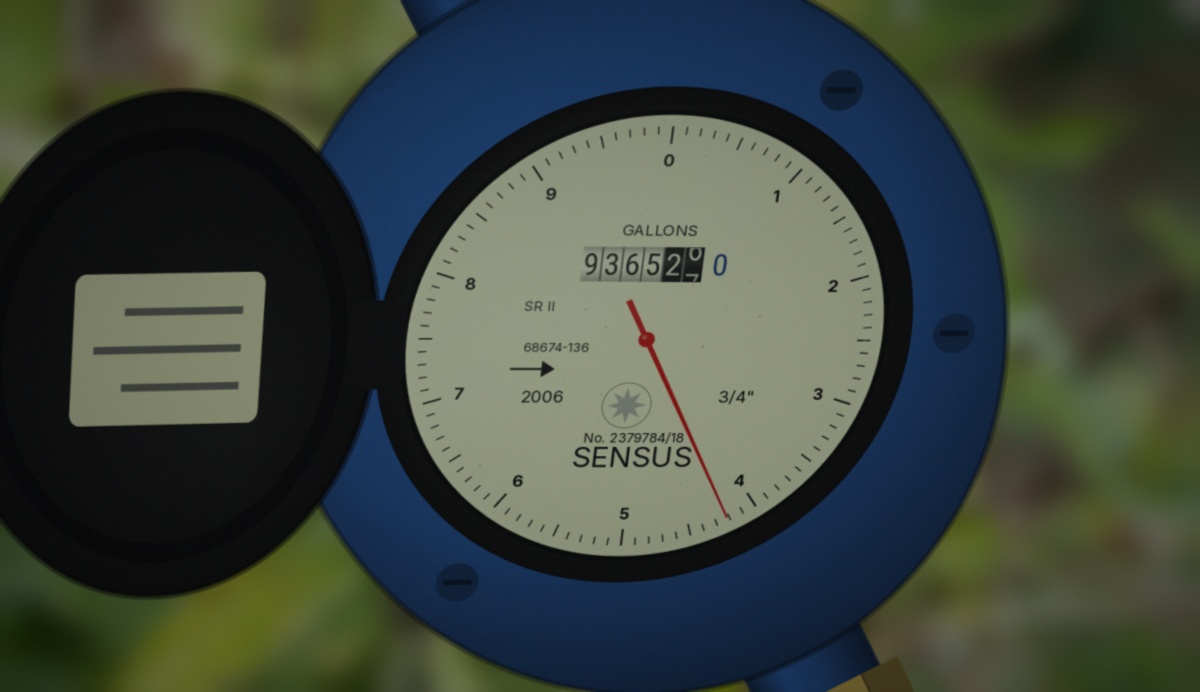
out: 9365264.2gal
